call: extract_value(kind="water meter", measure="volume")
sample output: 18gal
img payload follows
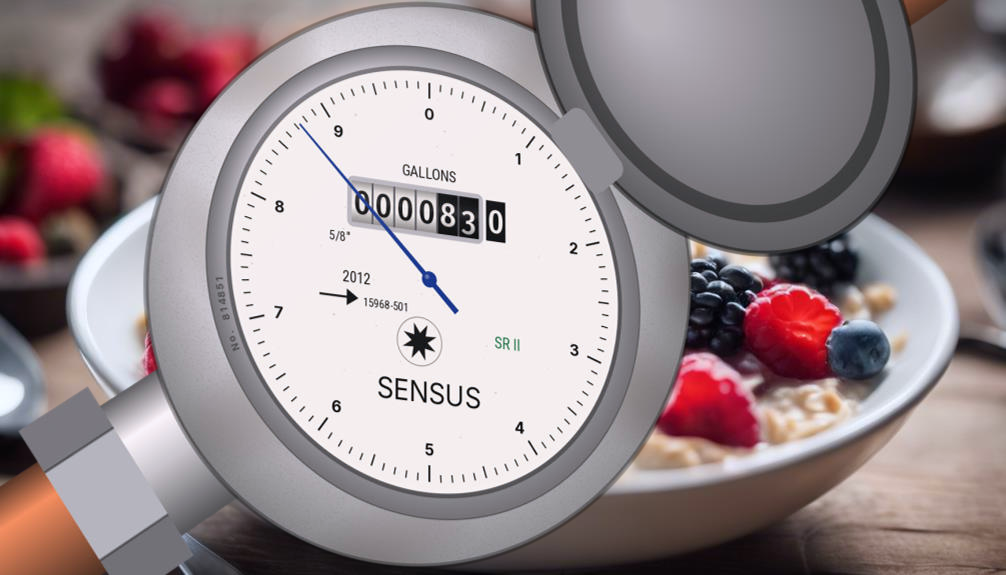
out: 828.7gal
